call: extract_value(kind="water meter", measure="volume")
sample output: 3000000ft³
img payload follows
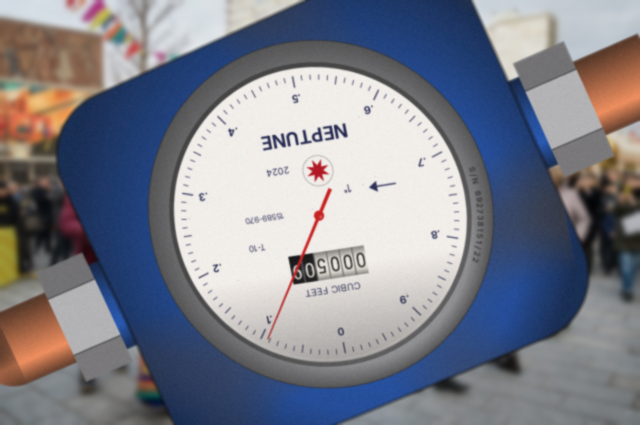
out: 509.09ft³
